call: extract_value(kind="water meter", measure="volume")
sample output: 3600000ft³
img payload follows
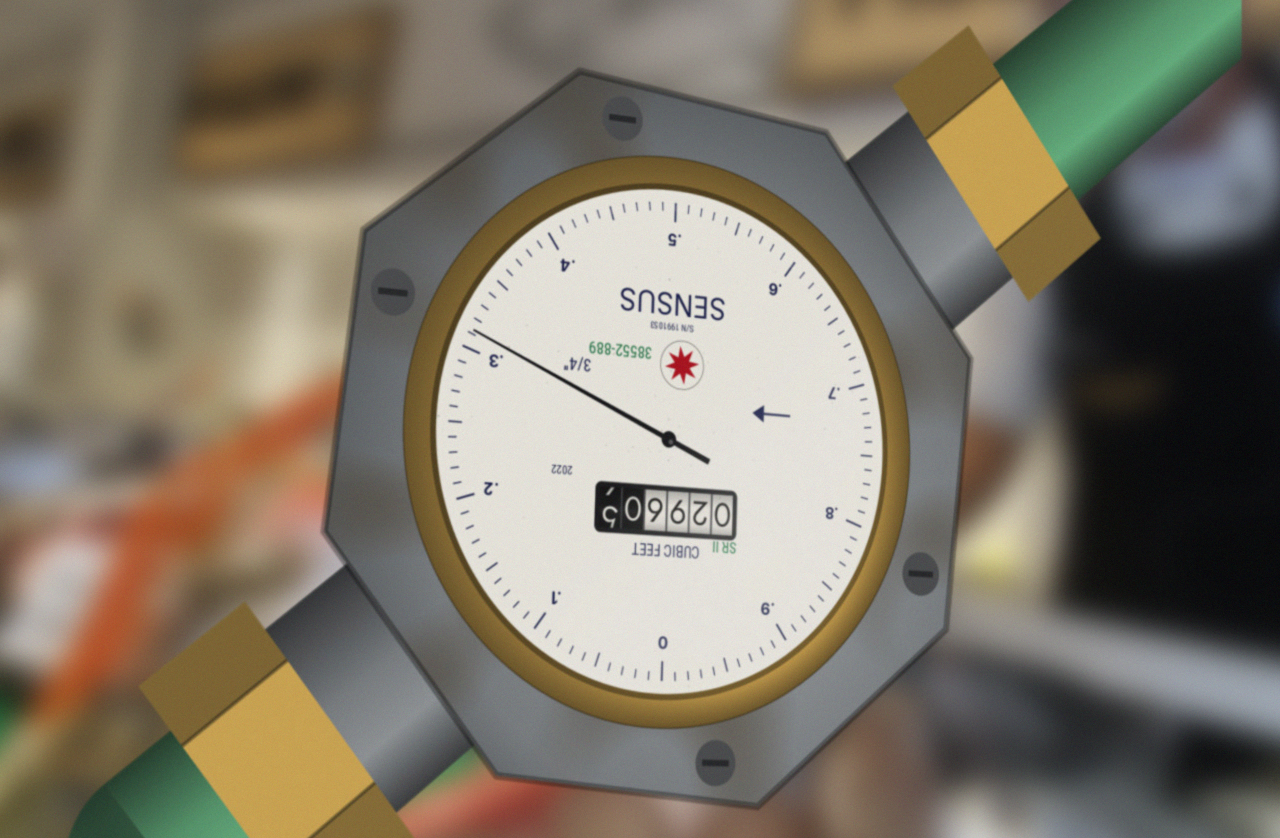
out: 29605.31ft³
